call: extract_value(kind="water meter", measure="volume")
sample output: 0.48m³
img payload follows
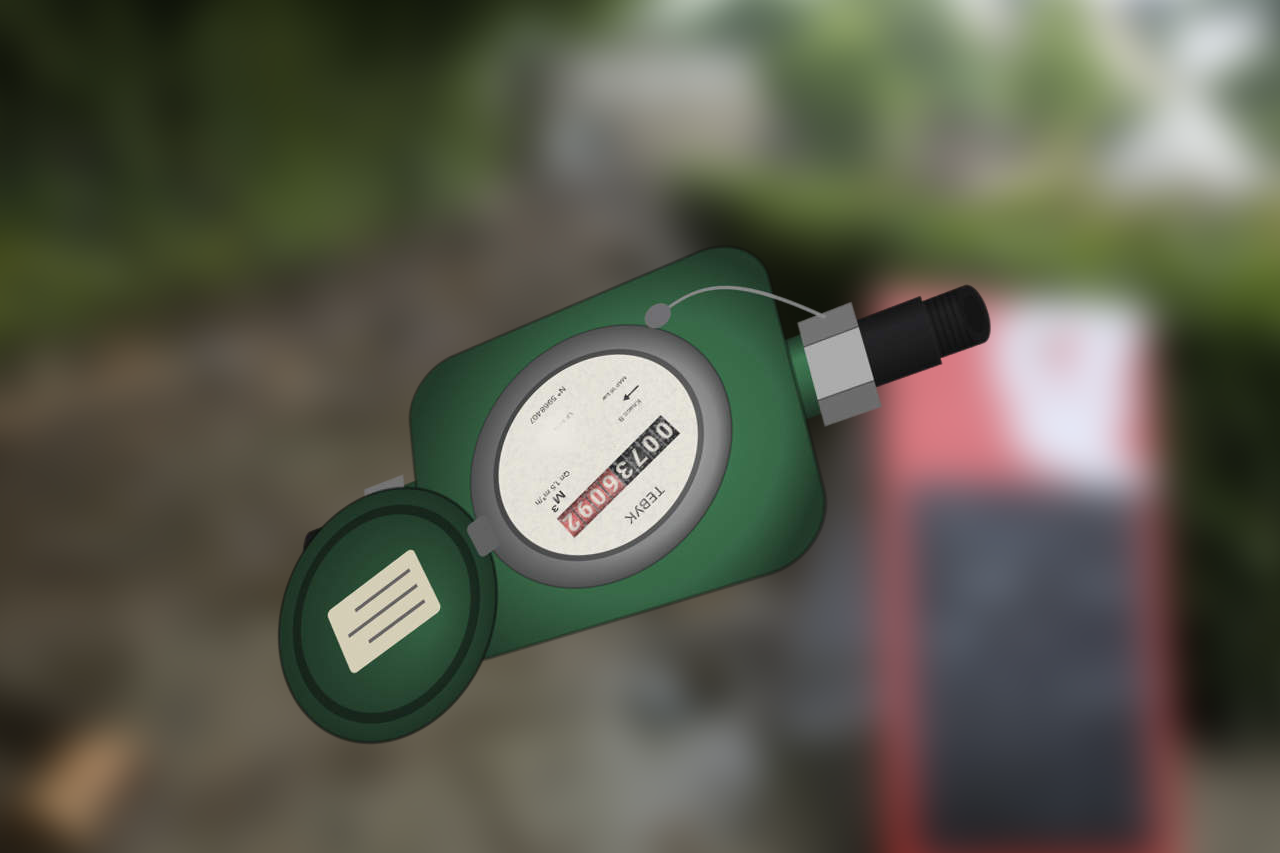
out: 73.6092m³
